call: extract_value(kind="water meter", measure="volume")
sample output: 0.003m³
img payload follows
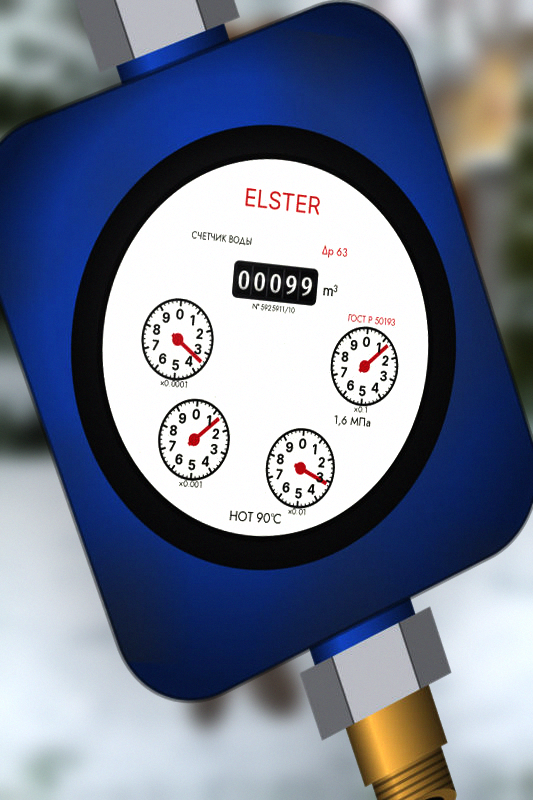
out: 99.1313m³
